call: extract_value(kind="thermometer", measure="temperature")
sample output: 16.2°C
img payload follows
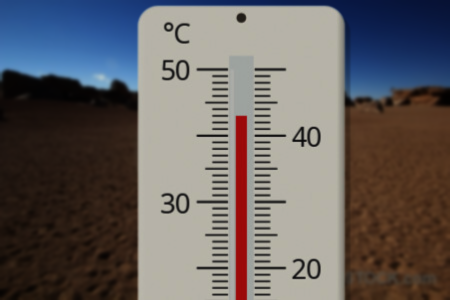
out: 43°C
